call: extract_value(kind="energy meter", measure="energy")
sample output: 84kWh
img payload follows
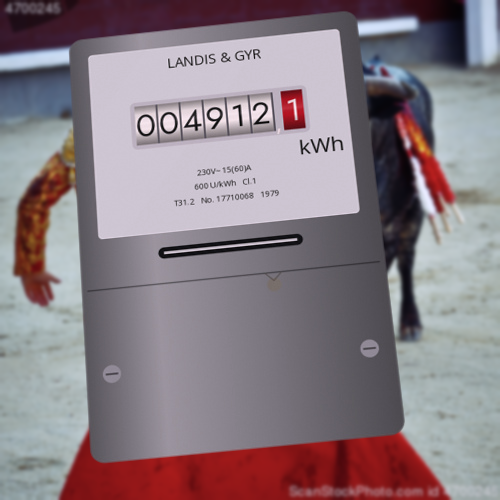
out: 4912.1kWh
